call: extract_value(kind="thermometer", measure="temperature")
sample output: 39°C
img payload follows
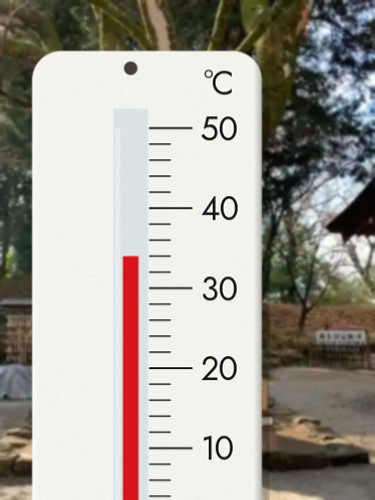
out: 34°C
